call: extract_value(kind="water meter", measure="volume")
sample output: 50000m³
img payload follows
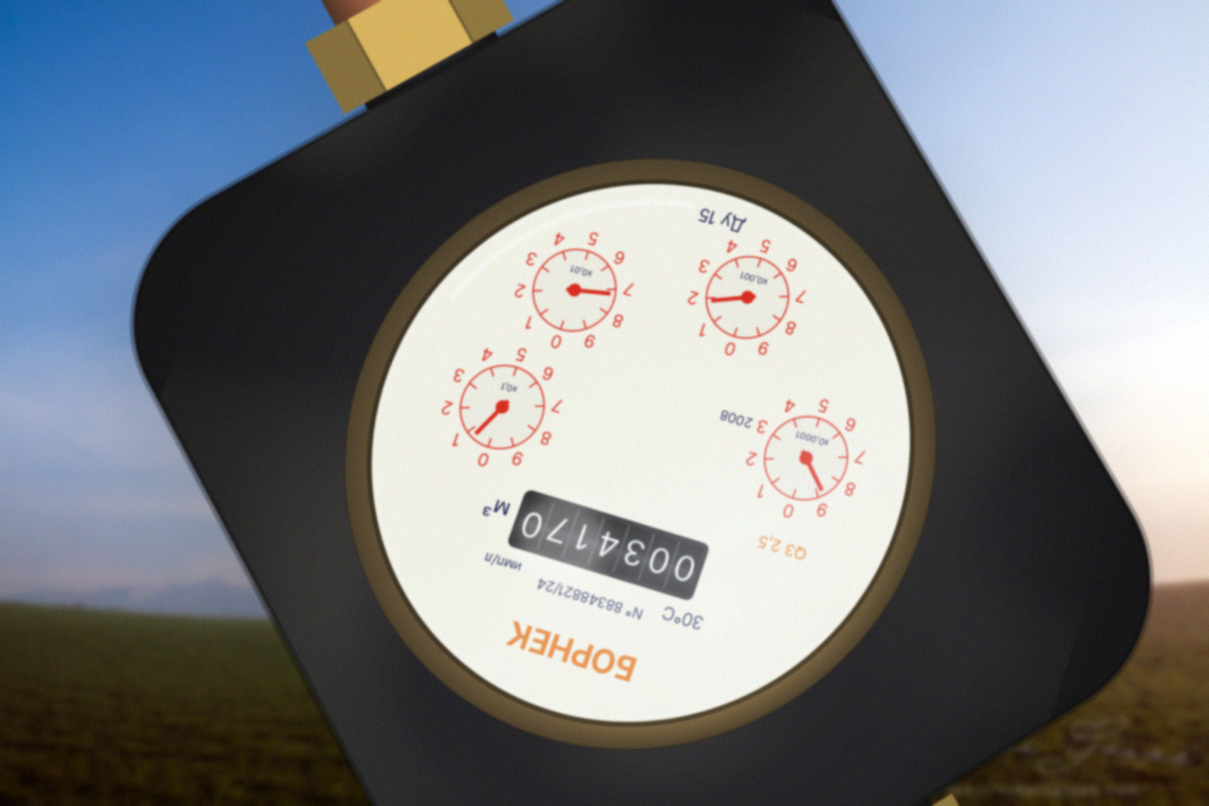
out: 34170.0718m³
